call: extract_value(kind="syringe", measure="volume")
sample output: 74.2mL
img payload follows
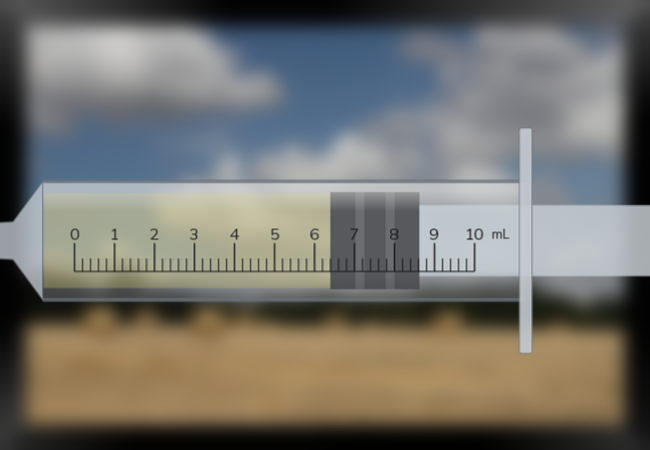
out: 6.4mL
